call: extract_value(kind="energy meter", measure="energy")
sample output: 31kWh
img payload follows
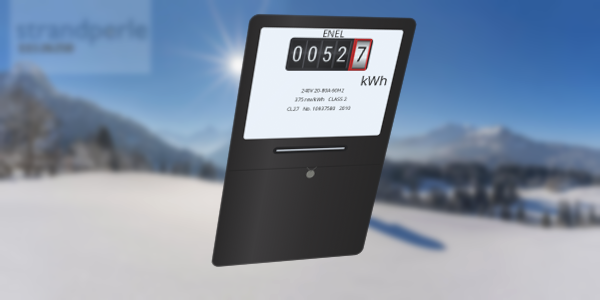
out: 52.7kWh
